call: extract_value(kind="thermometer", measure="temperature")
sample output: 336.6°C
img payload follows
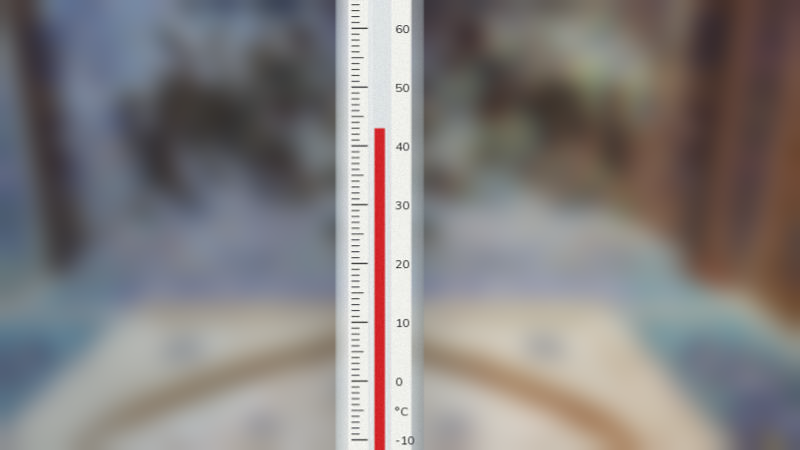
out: 43°C
